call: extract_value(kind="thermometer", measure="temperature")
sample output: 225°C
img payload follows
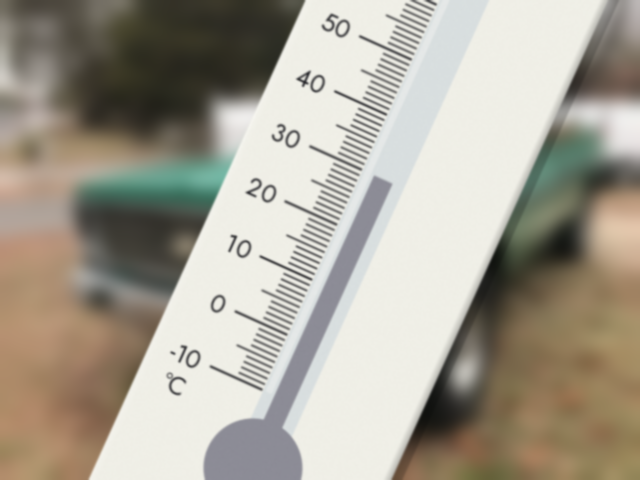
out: 30°C
